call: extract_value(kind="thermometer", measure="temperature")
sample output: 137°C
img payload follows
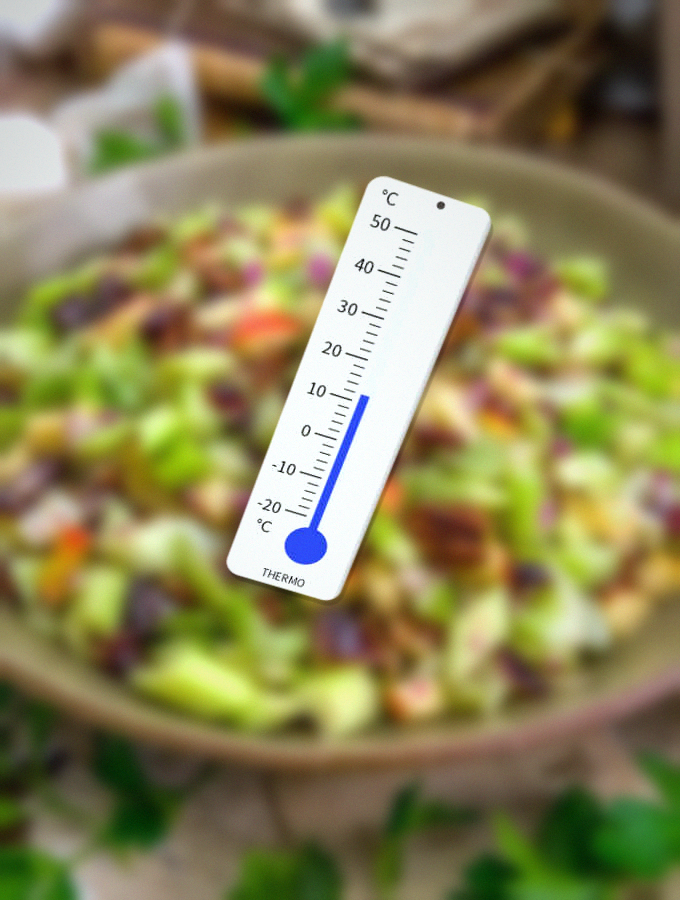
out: 12°C
